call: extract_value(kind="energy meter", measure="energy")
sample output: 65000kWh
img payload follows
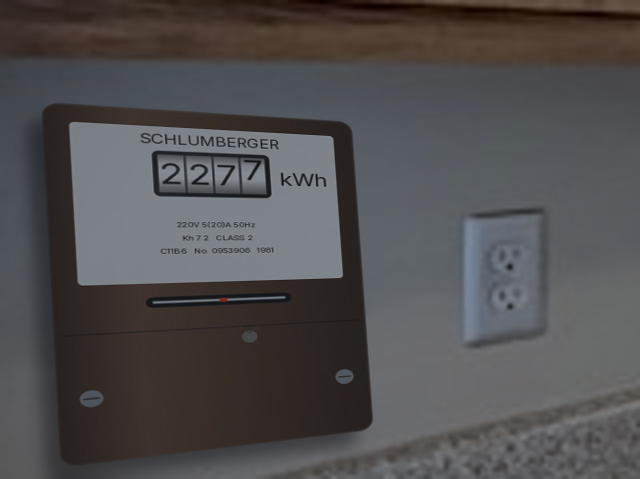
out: 2277kWh
